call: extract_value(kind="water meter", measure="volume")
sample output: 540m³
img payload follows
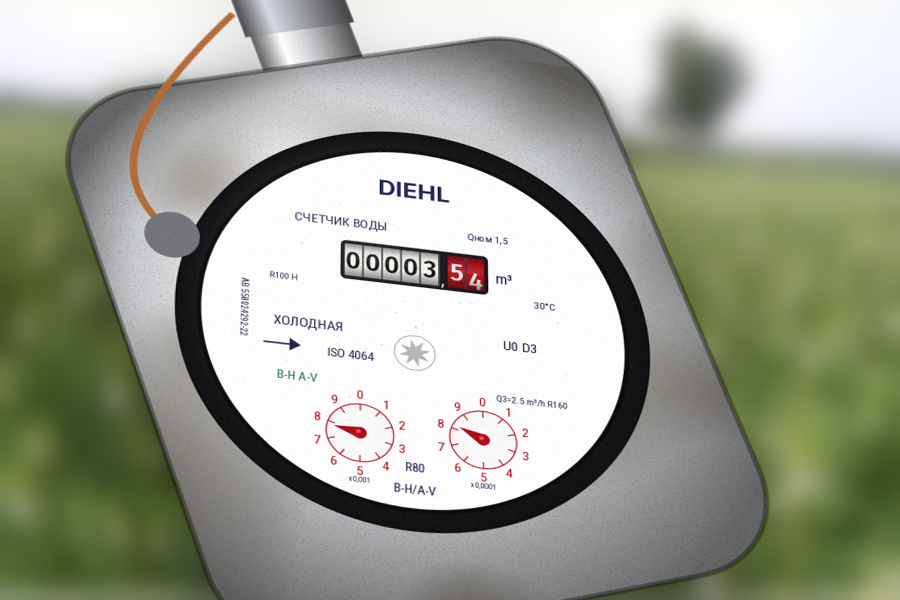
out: 3.5378m³
